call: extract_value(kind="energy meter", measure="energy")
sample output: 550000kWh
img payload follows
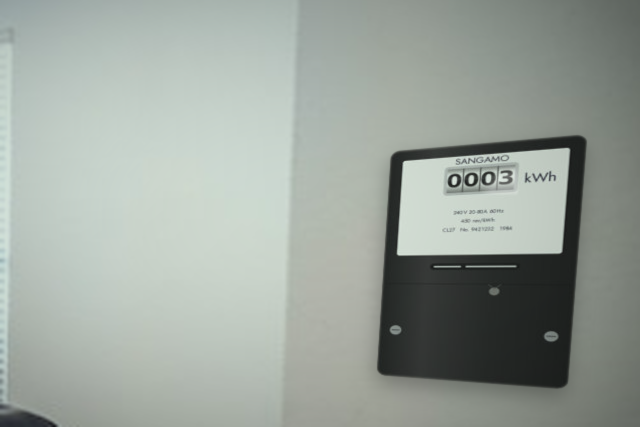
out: 3kWh
